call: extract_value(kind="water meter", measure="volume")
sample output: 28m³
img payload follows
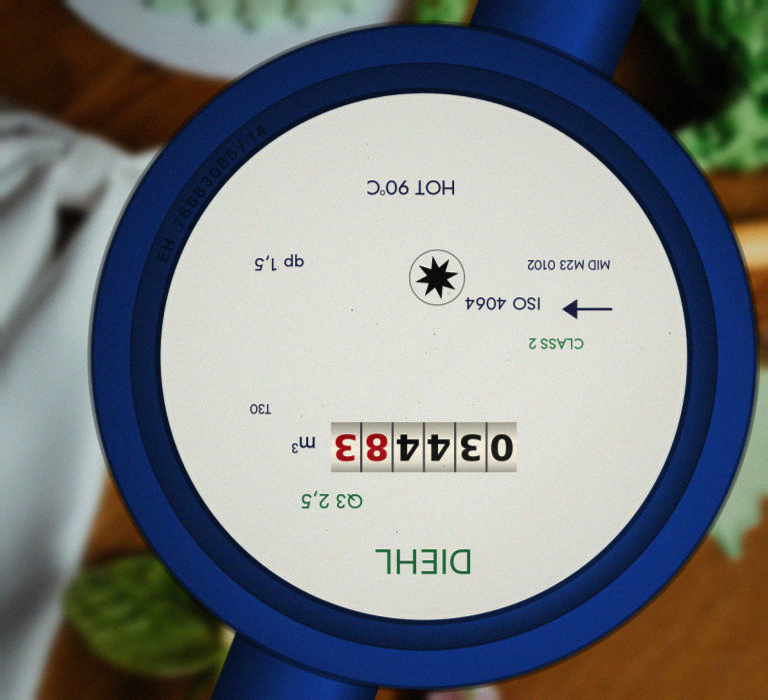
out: 344.83m³
